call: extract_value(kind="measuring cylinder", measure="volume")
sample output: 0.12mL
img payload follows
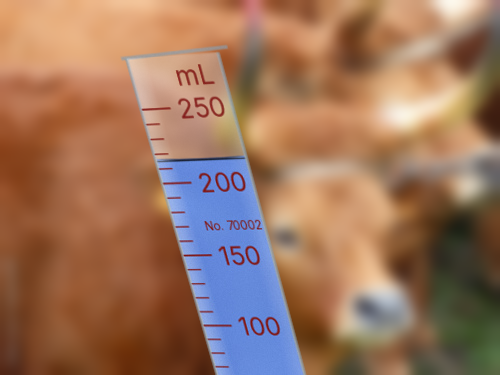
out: 215mL
